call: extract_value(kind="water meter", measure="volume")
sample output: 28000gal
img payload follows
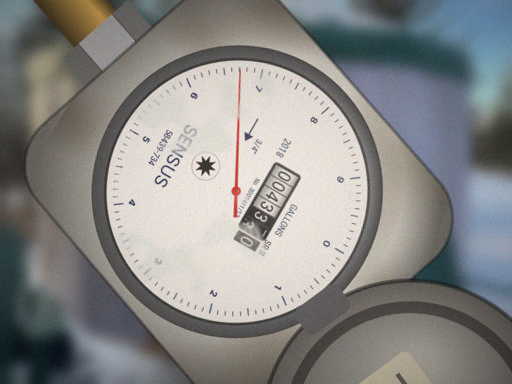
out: 43326.7gal
